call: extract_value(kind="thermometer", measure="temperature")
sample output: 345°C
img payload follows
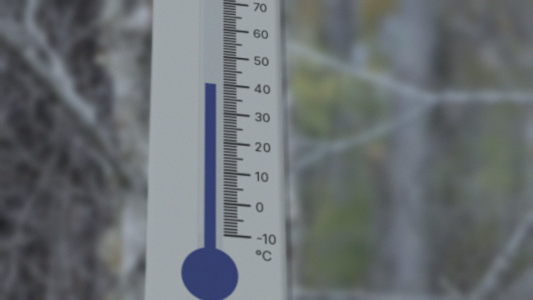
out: 40°C
